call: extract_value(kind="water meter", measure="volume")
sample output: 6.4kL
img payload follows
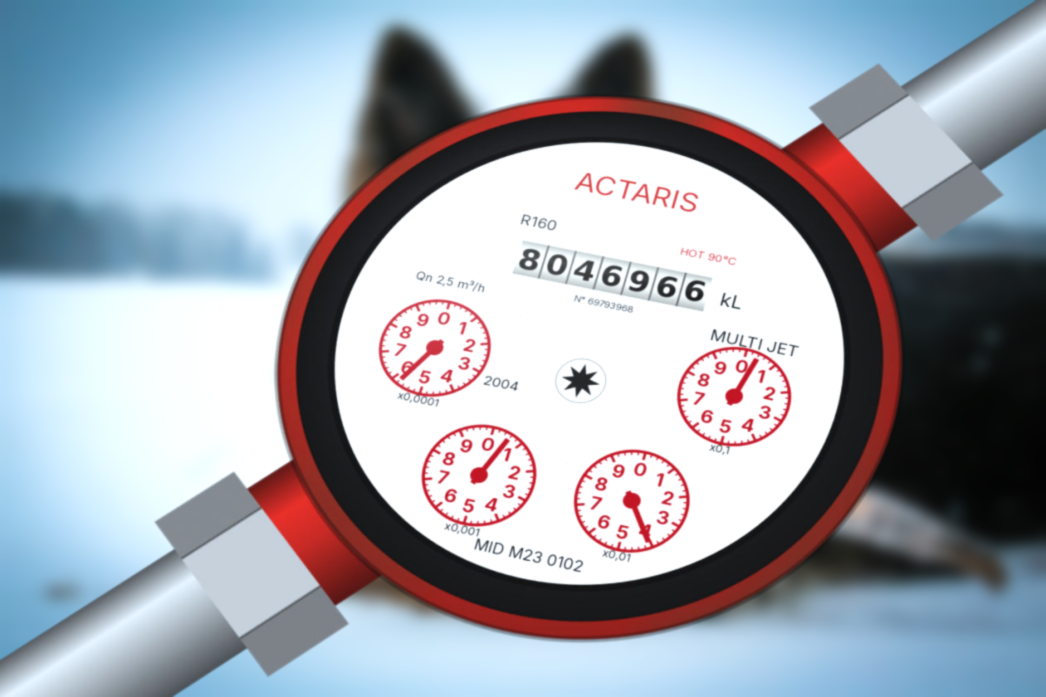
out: 8046966.0405kL
